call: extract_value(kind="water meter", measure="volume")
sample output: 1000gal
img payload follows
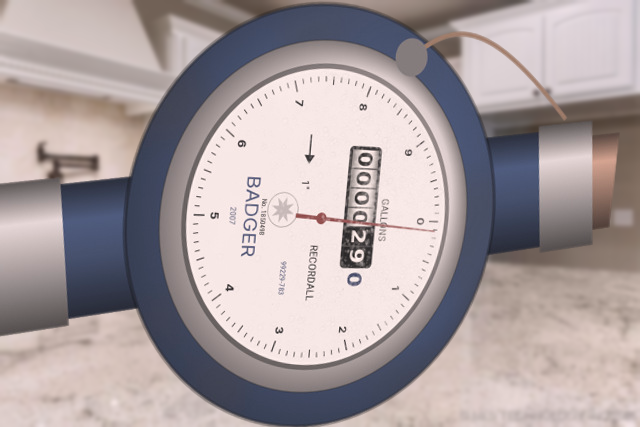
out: 290.1gal
